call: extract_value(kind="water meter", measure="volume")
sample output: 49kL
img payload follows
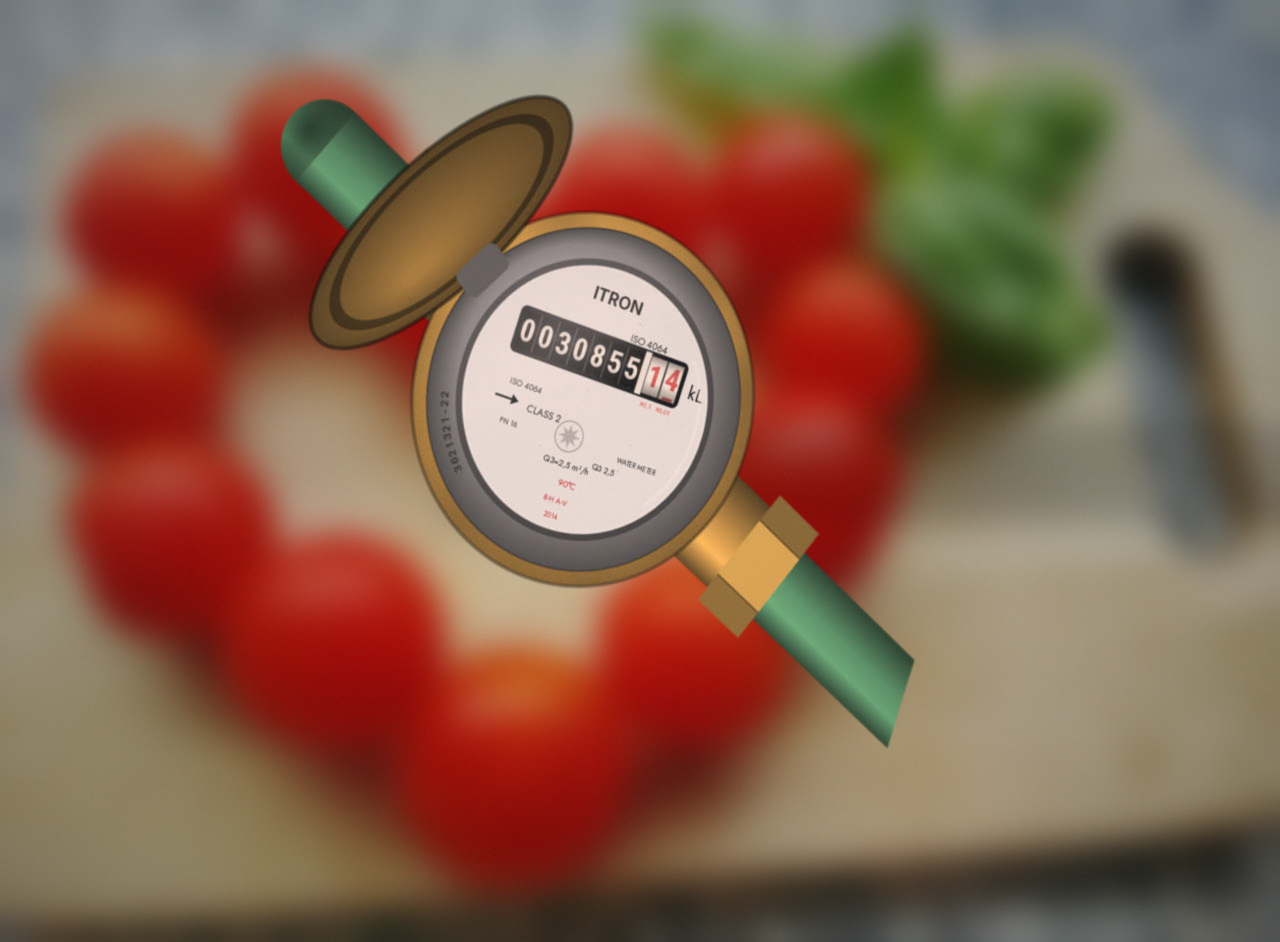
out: 30855.14kL
